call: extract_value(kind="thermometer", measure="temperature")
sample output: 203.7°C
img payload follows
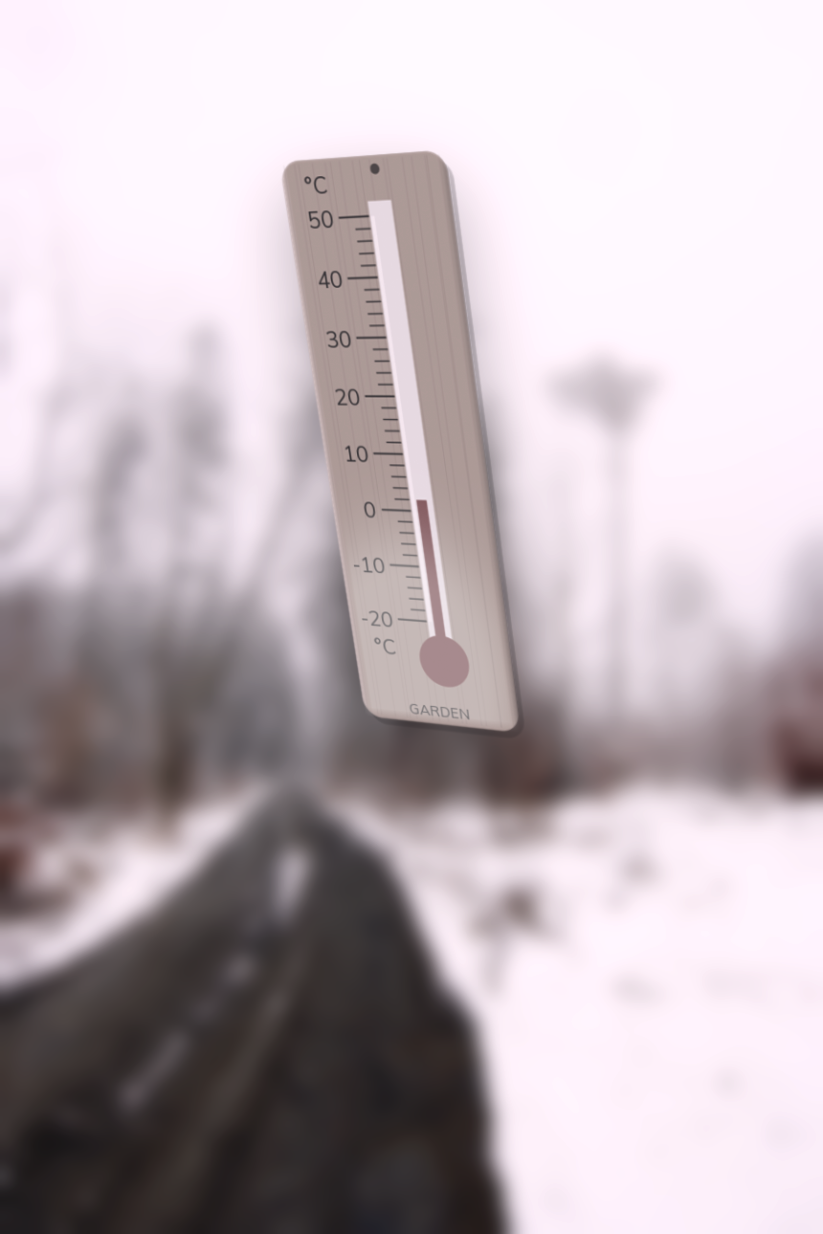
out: 2°C
